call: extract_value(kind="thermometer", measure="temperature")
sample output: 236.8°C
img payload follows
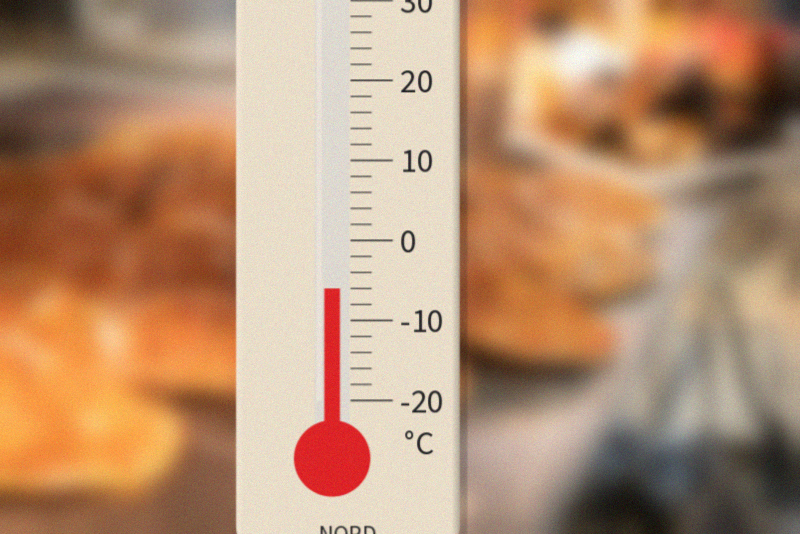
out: -6°C
